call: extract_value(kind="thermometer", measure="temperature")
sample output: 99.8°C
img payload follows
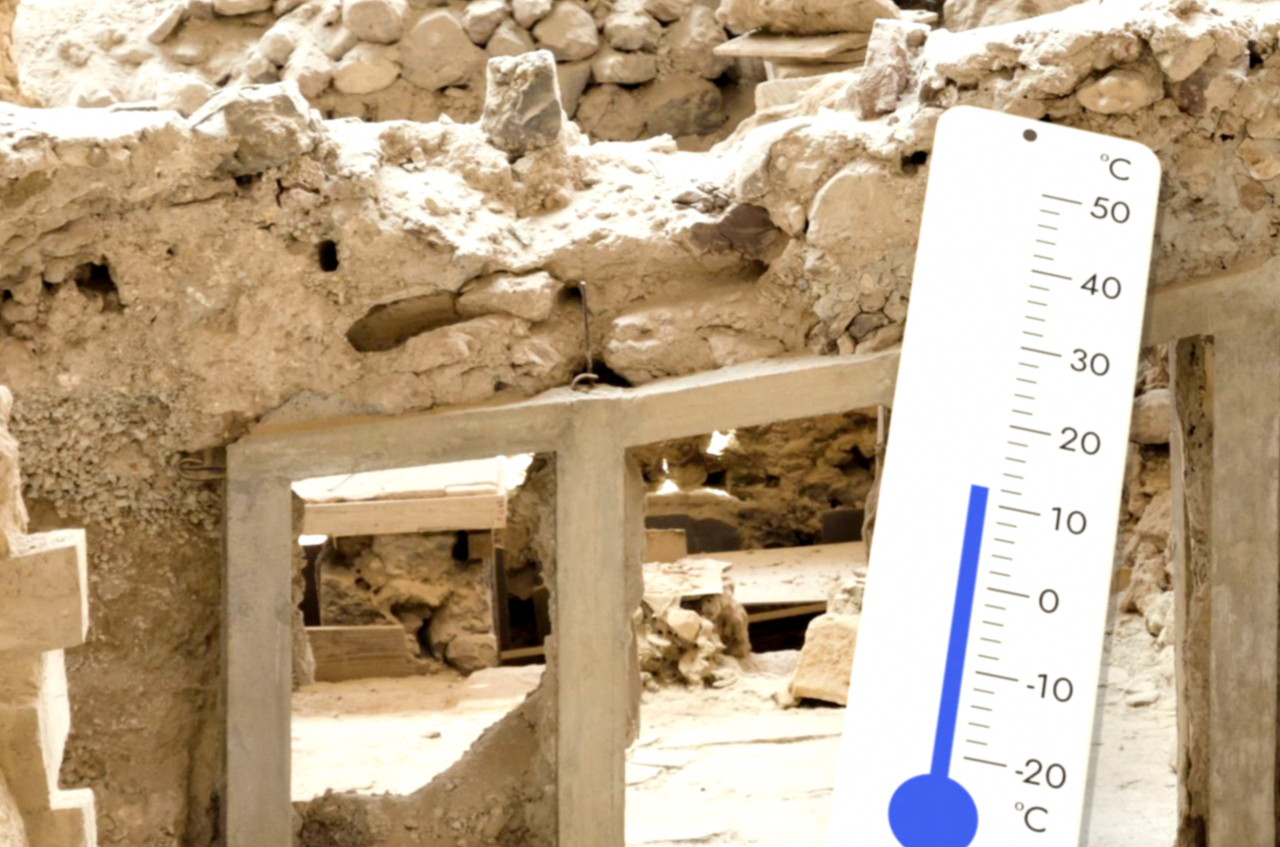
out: 12°C
